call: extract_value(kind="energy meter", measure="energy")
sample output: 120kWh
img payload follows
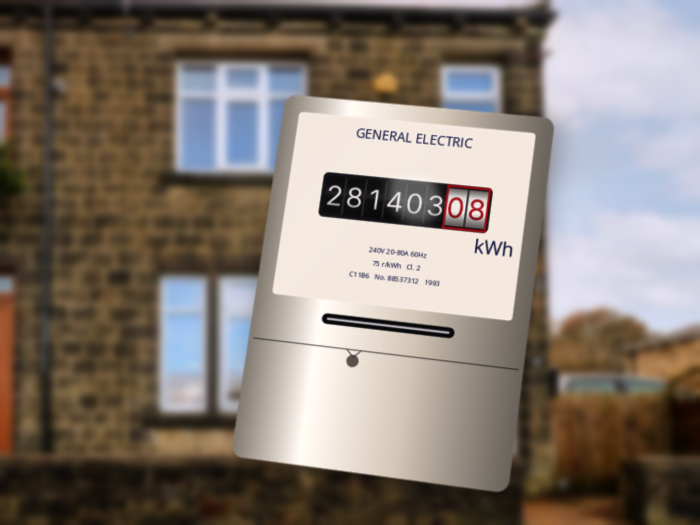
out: 281403.08kWh
